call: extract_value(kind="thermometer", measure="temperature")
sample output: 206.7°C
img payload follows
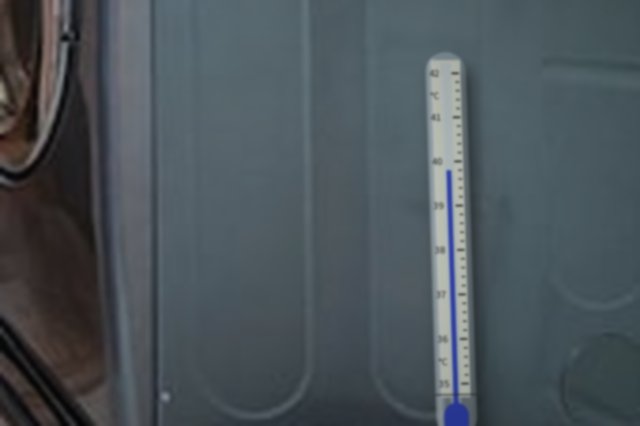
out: 39.8°C
